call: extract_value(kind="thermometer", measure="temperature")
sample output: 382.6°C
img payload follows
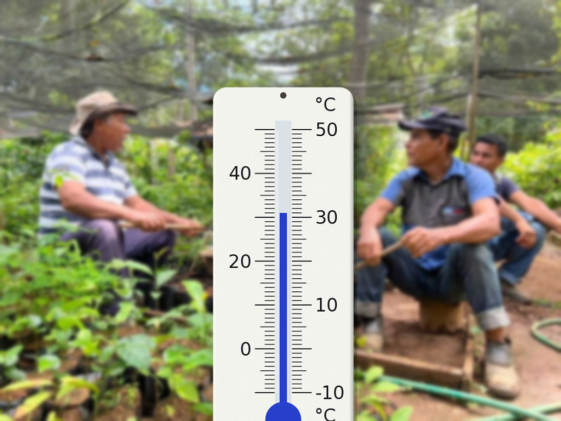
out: 31°C
